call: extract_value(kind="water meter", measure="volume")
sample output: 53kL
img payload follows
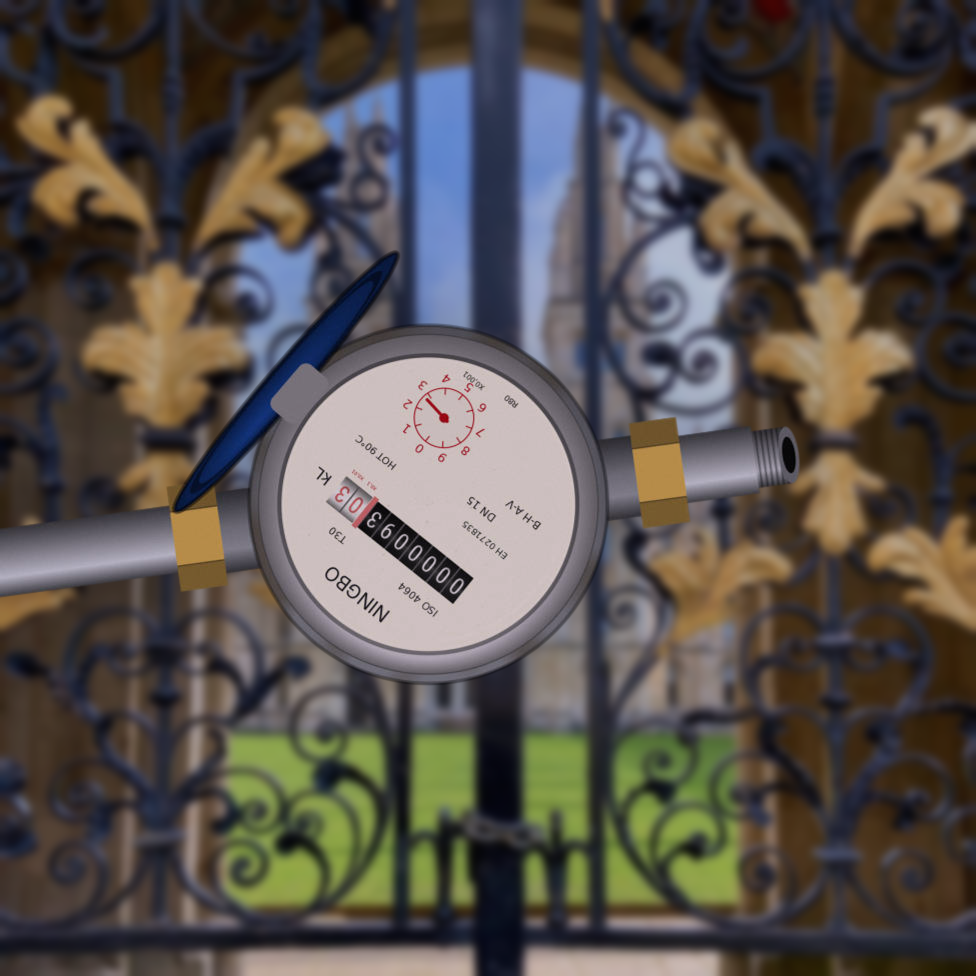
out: 93.032kL
